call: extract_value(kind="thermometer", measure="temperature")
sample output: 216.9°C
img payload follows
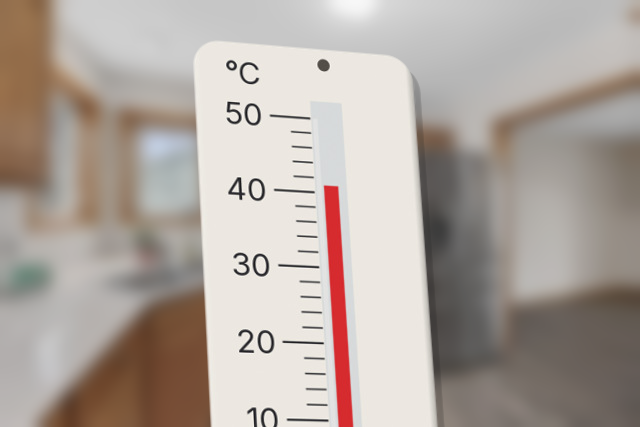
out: 41°C
